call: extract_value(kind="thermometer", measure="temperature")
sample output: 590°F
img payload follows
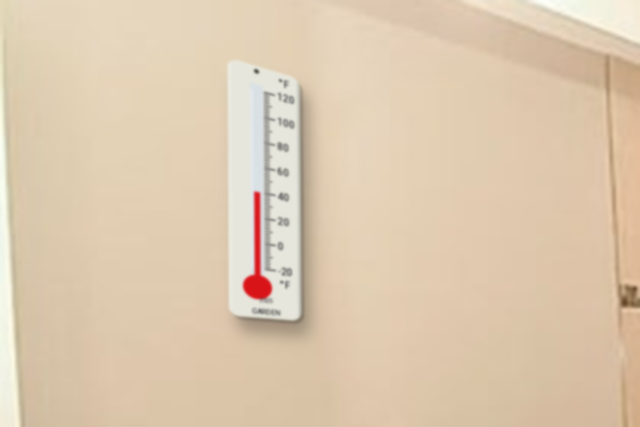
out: 40°F
